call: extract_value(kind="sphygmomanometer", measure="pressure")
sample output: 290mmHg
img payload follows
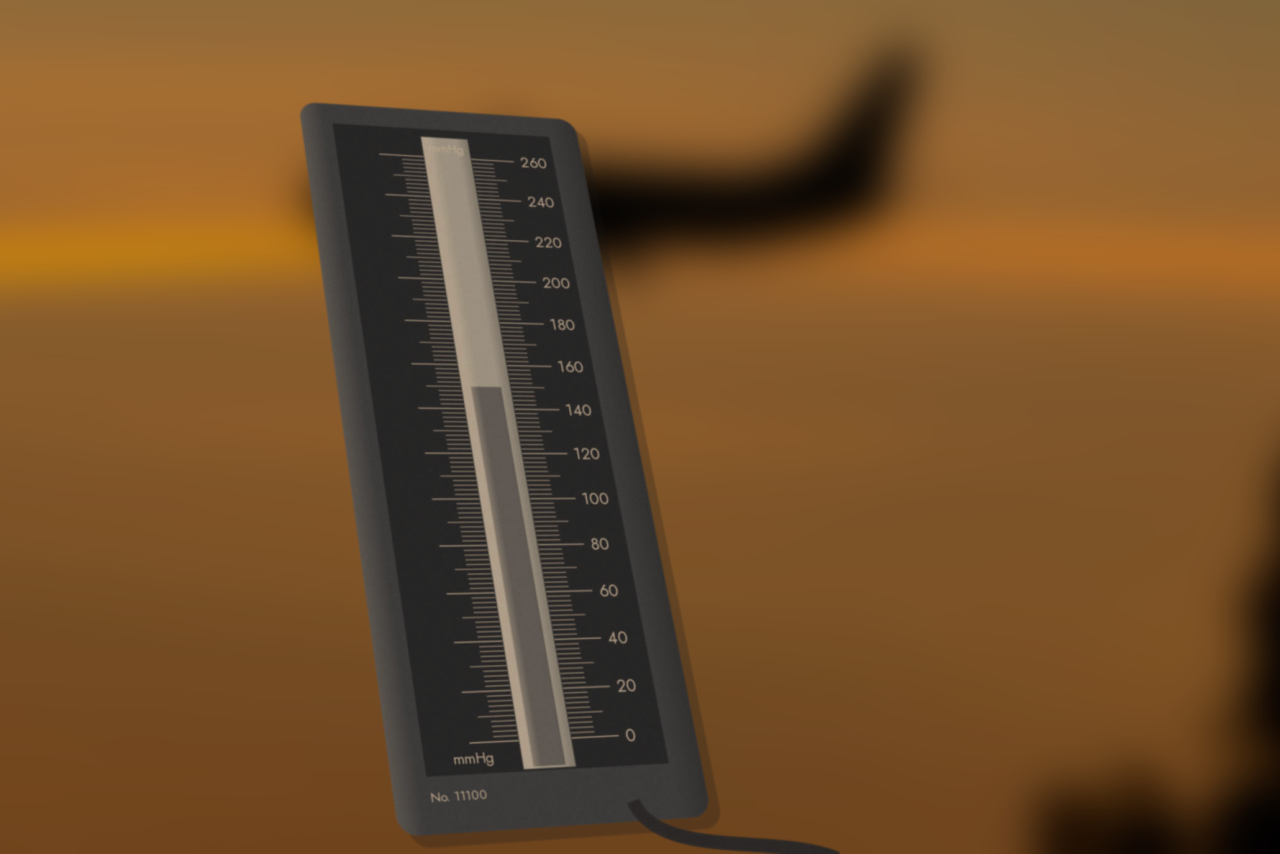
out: 150mmHg
